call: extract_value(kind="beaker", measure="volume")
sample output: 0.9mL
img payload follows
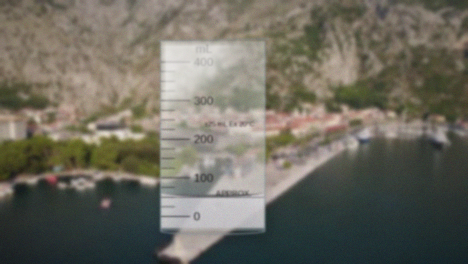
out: 50mL
